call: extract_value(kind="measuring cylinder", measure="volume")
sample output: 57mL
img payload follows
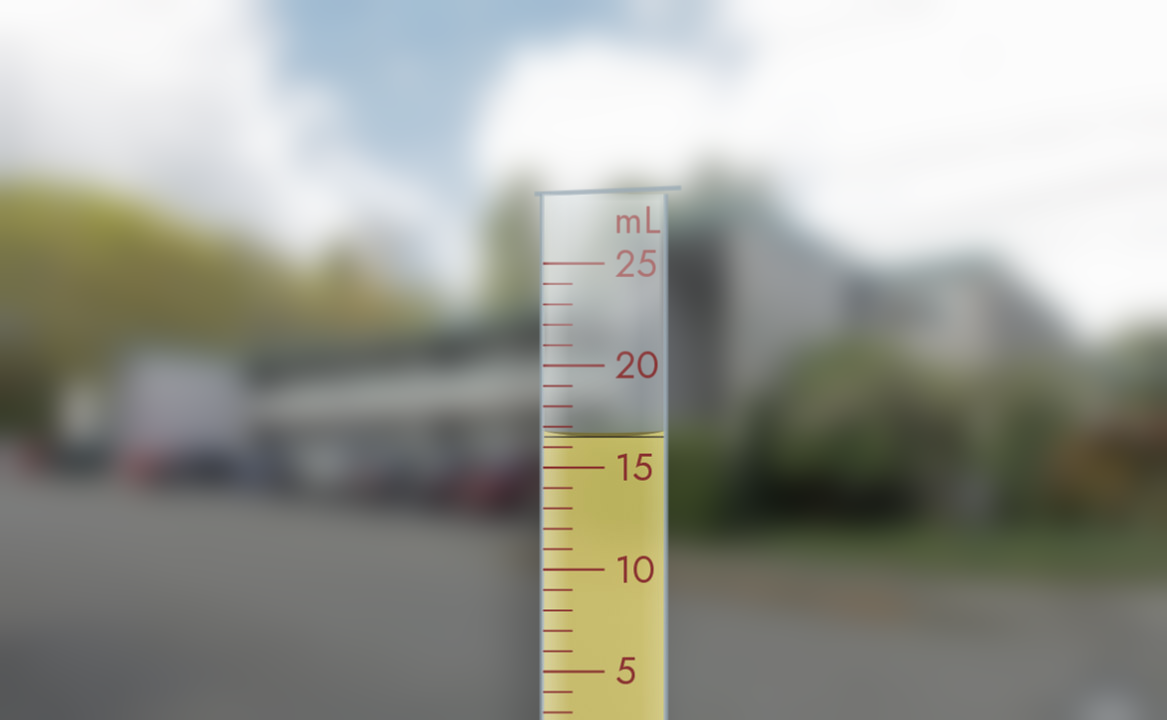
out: 16.5mL
